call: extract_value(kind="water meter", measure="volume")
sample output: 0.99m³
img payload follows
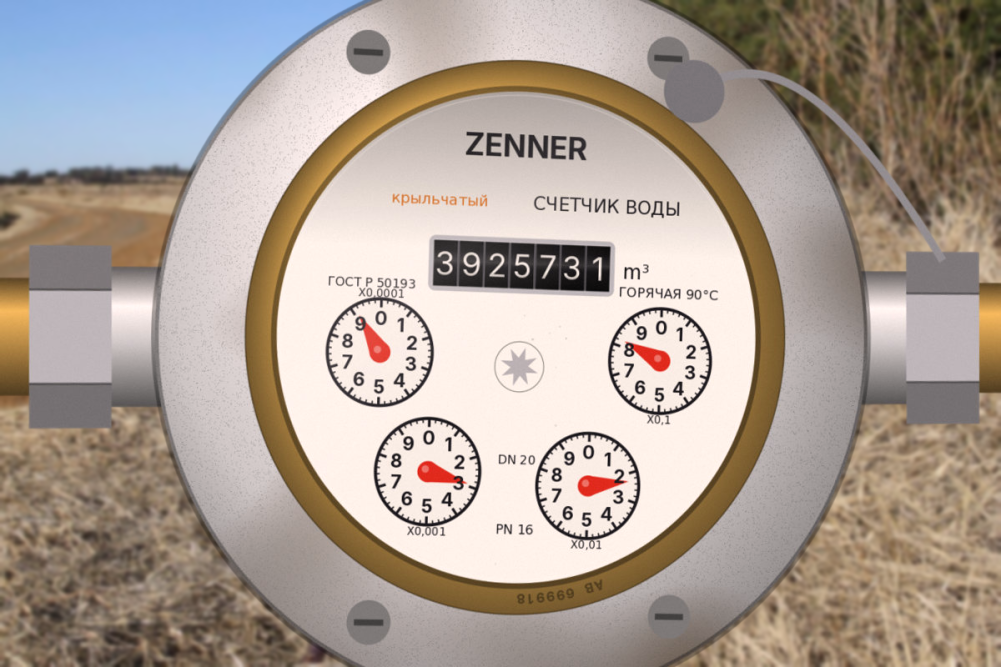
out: 3925731.8229m³
